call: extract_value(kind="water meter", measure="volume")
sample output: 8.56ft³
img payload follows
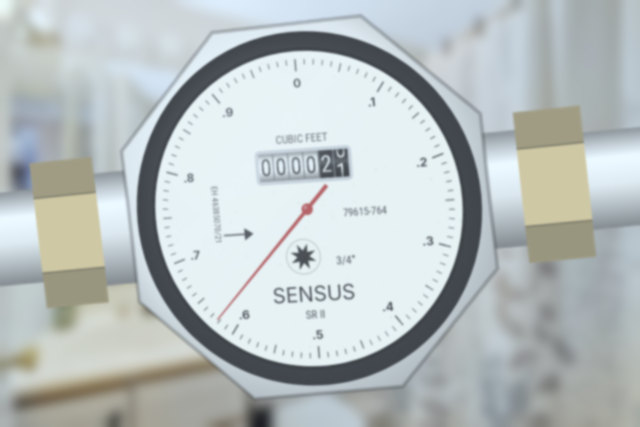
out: 20.62ft³
